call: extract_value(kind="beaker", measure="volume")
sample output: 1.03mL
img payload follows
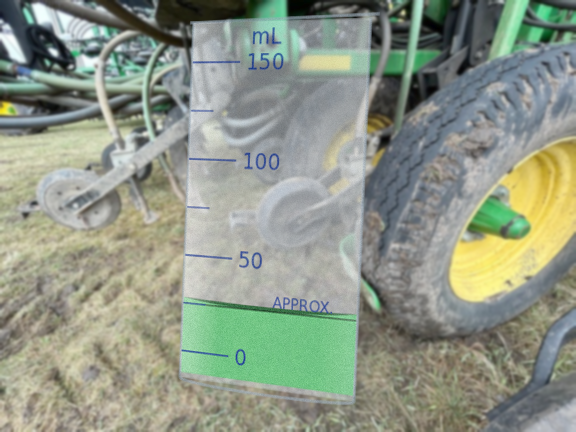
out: 25mL
